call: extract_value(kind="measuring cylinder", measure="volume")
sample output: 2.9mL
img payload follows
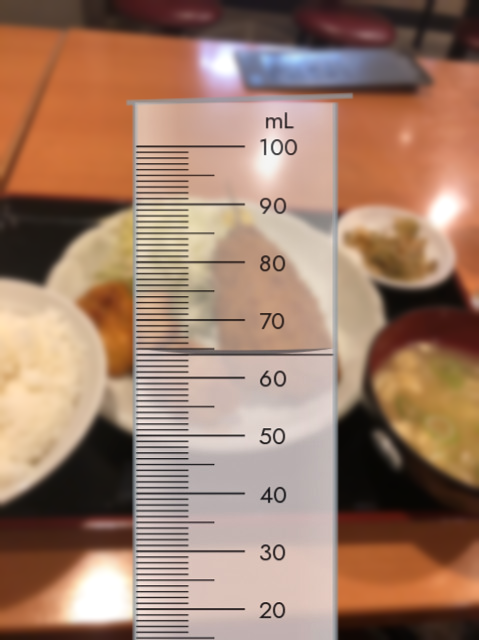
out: 64mL
